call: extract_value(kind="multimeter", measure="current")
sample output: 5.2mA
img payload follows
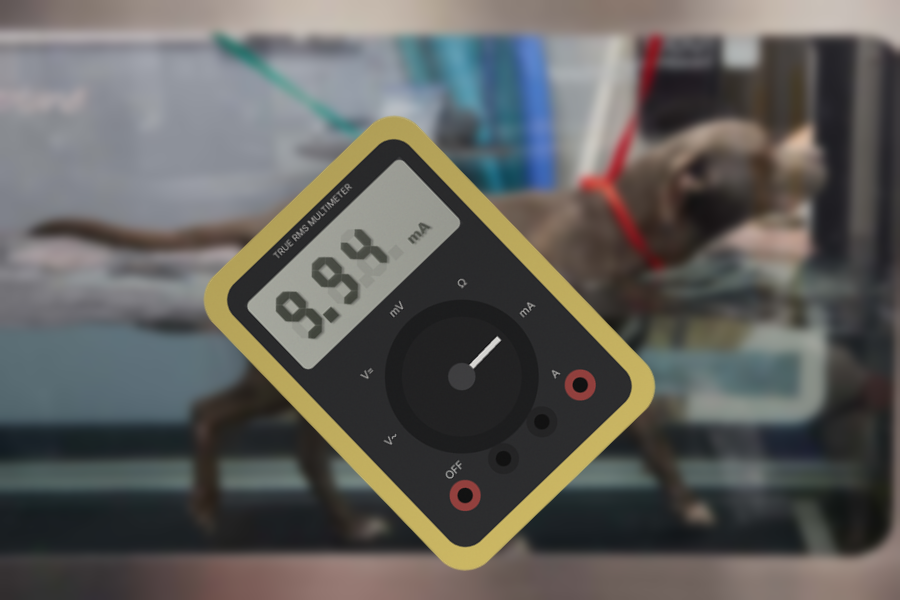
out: 9.94mA
